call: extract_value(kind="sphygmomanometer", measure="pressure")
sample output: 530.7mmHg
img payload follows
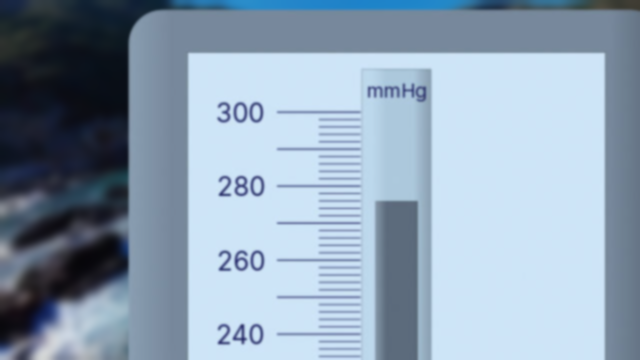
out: 276mmHg
